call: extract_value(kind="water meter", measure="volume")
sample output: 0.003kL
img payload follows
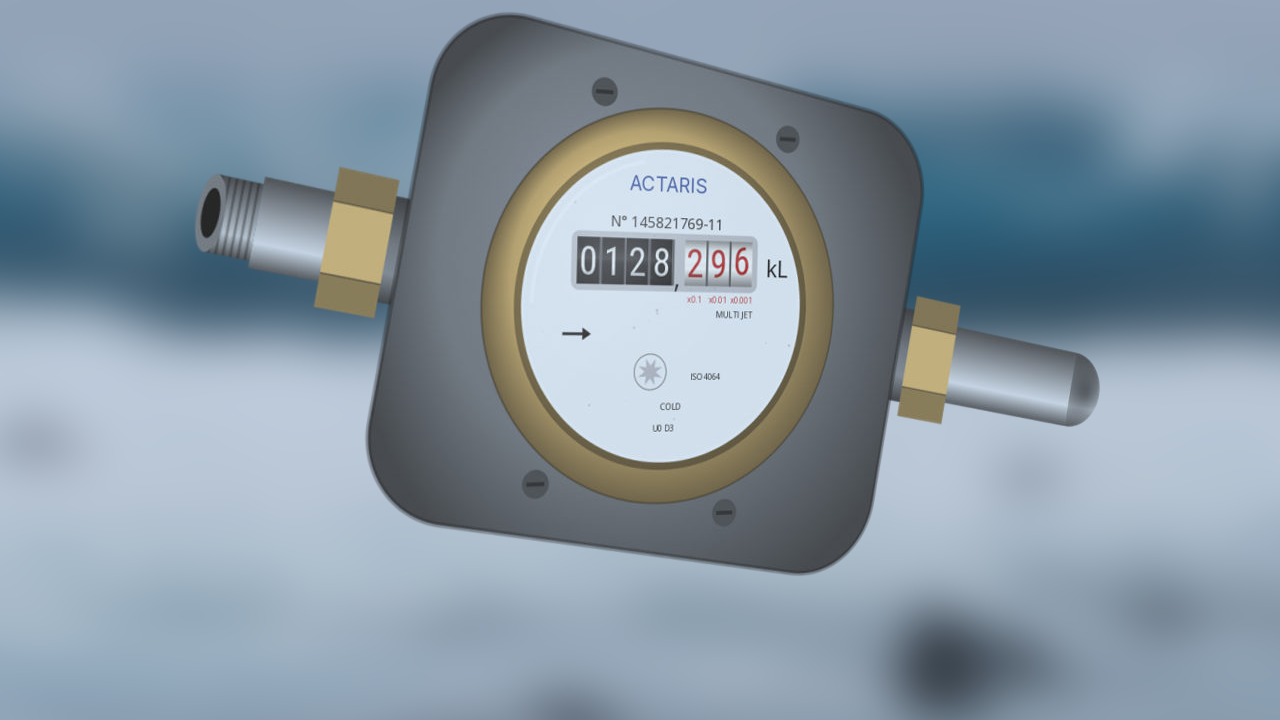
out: 128.296kL
